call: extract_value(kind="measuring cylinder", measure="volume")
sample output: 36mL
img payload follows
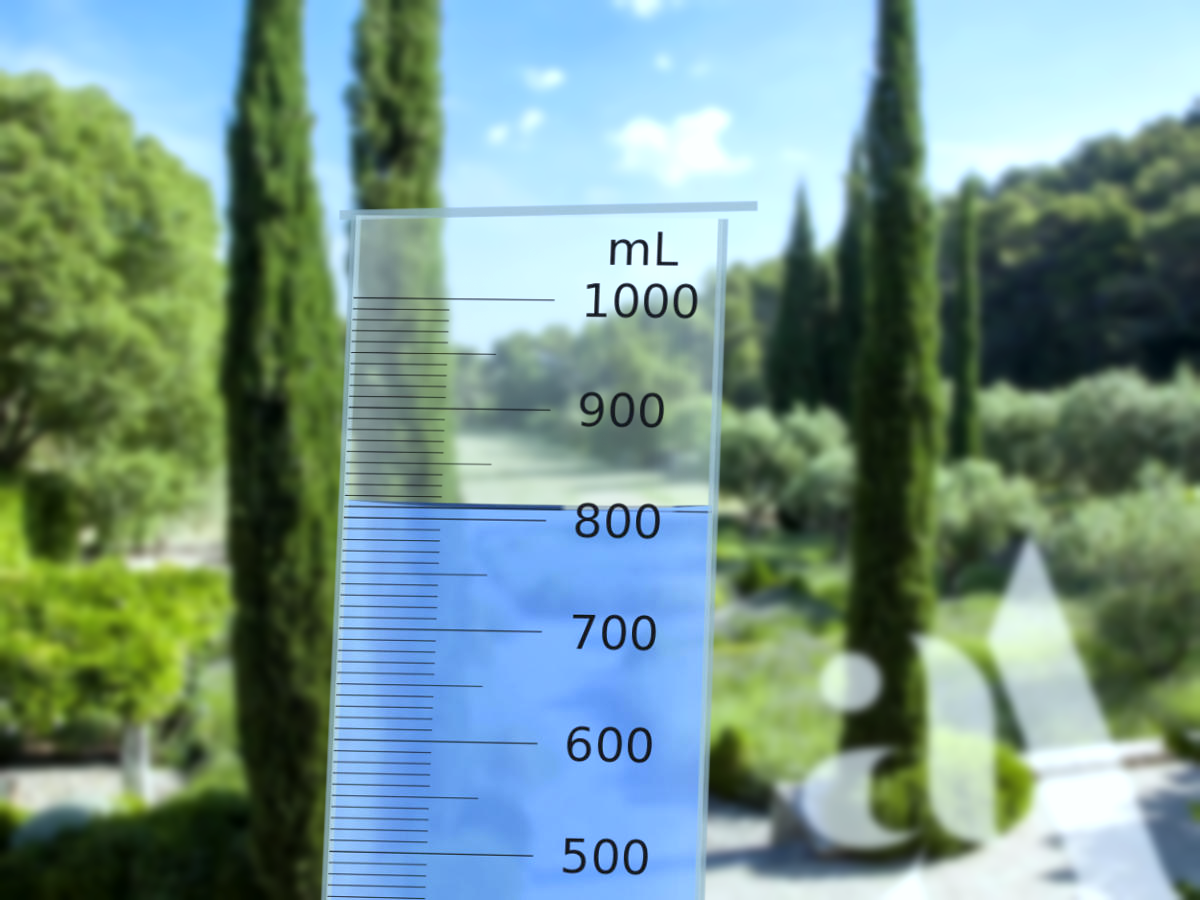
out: 810mL
